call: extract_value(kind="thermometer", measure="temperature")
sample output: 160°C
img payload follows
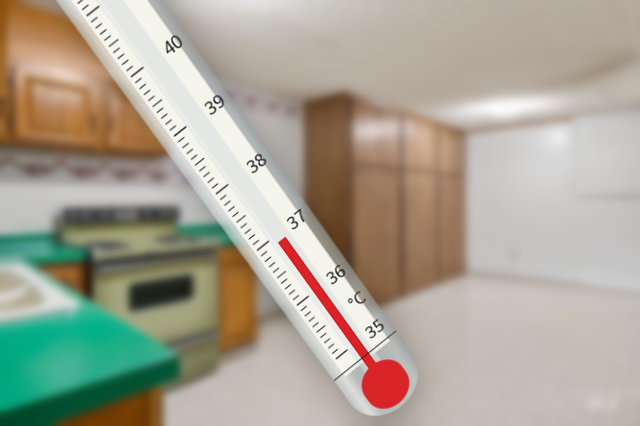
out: 36.9°C
